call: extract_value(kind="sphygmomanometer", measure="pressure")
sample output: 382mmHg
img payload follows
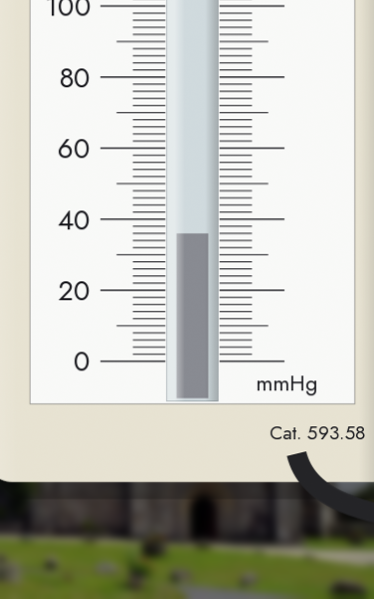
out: 36mmHg
